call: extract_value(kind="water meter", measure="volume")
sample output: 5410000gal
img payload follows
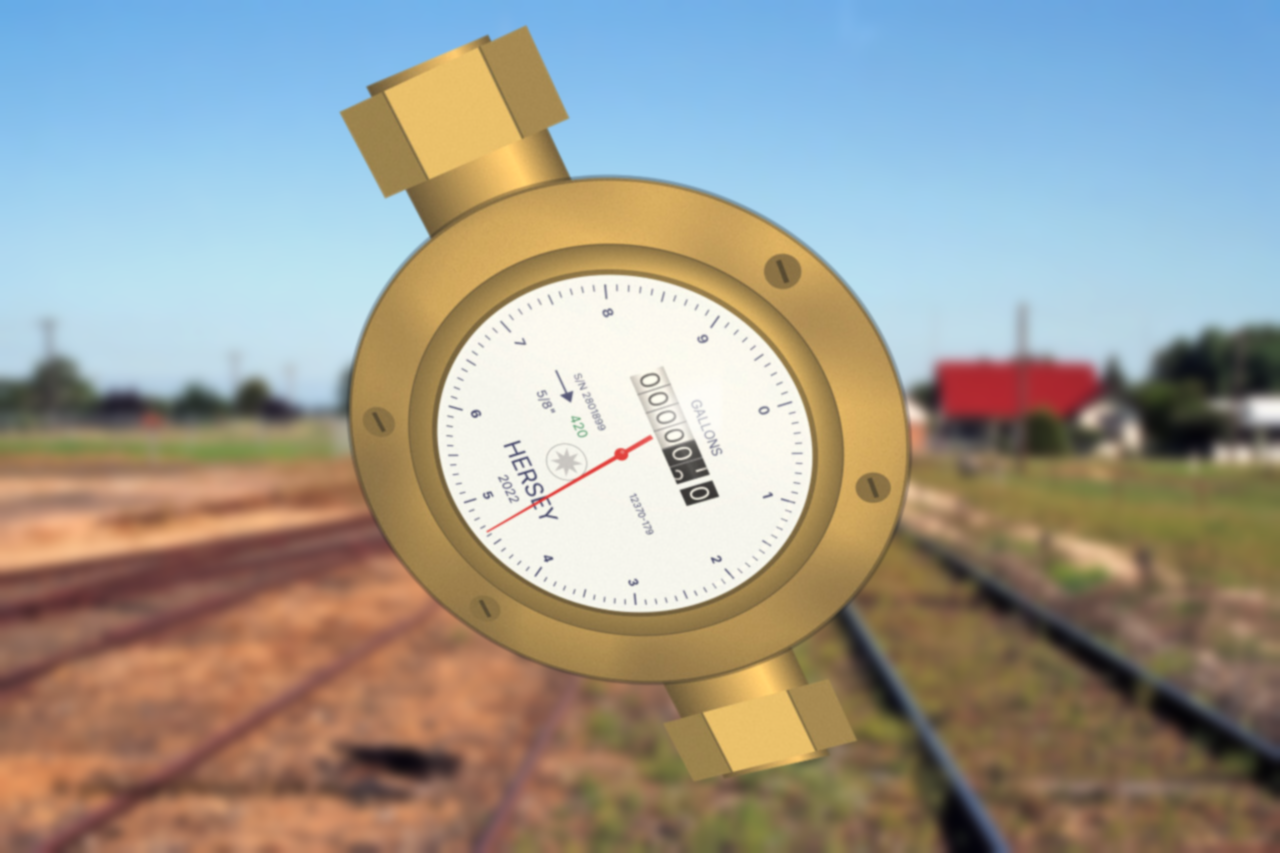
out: 14.6gal
